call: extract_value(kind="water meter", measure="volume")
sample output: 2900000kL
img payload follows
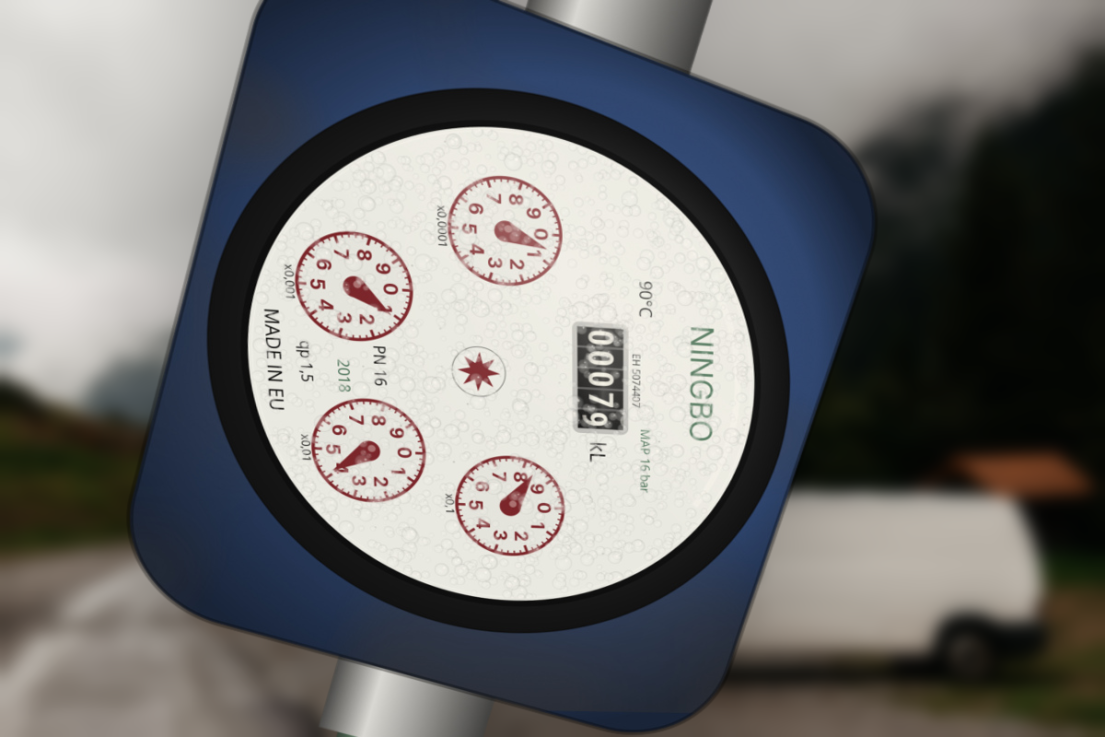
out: 78.8410kL
